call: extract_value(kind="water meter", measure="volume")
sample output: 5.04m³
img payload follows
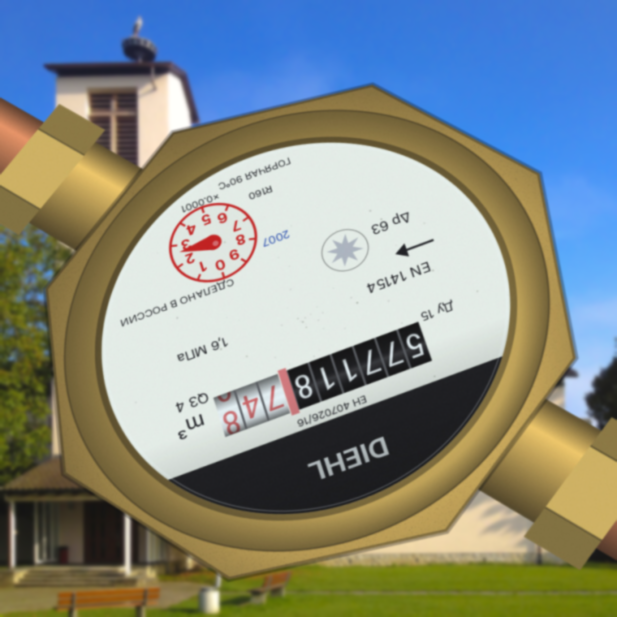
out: 577118.7482m³
